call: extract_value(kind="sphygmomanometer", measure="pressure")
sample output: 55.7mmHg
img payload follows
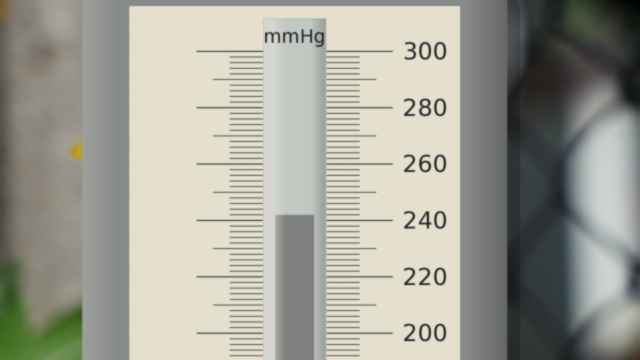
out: 242mmHg
